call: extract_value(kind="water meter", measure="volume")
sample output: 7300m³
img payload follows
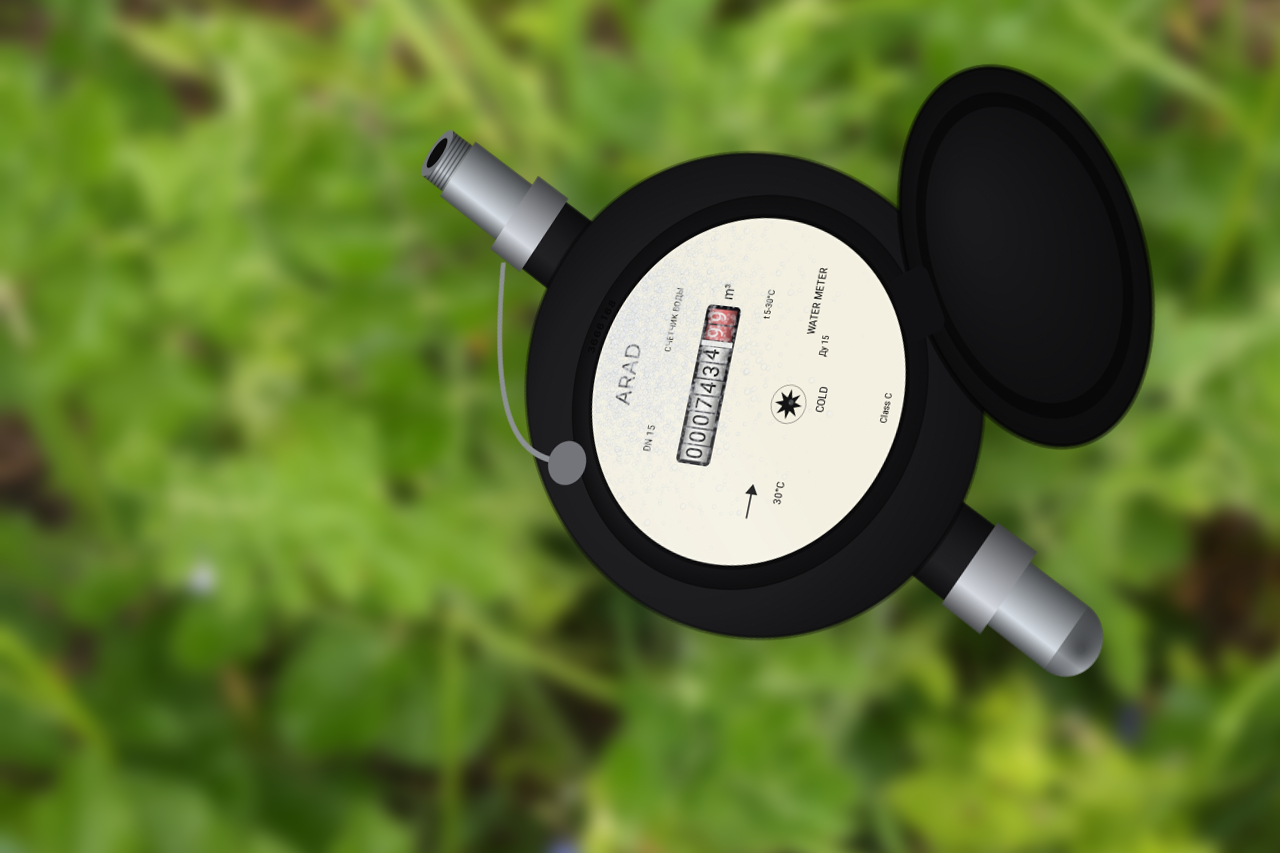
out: 7434.99m³
